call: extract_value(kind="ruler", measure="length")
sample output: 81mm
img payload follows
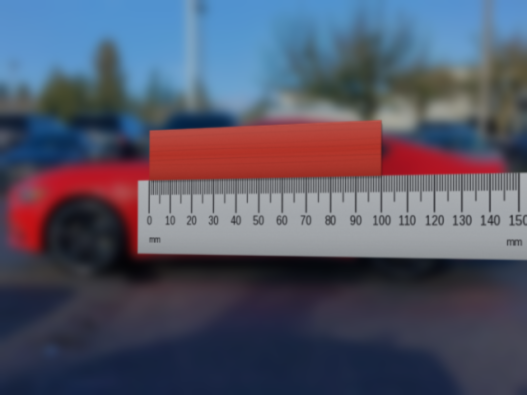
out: 100mm
